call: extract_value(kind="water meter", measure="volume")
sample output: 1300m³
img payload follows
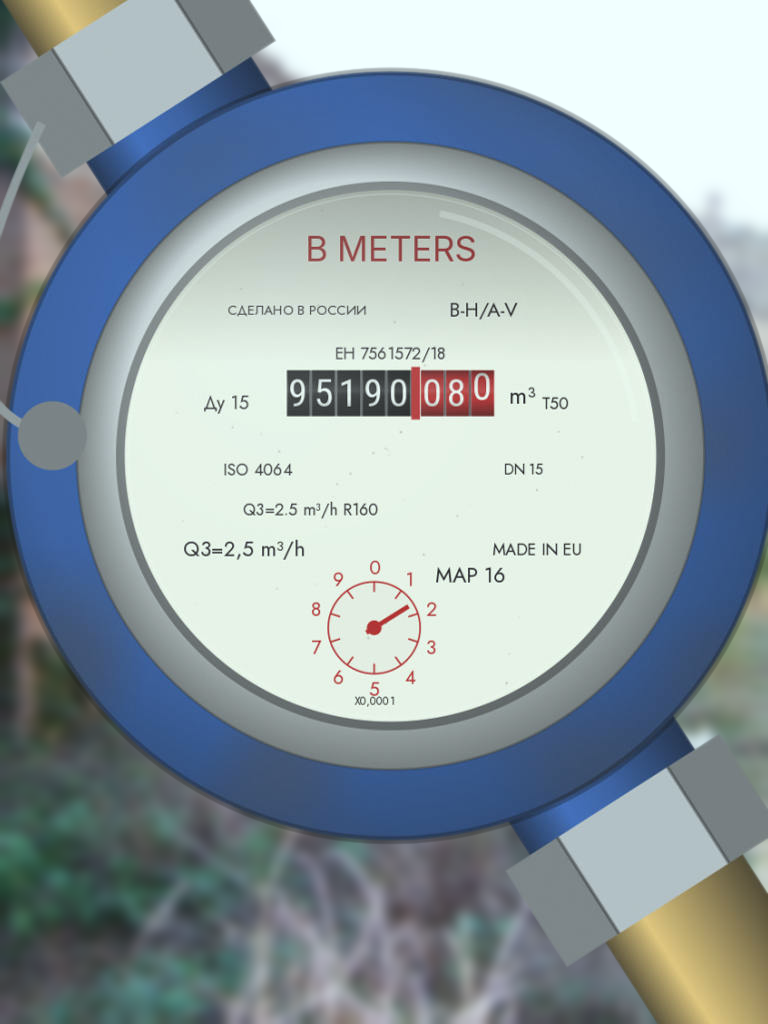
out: 95190.0801m³
